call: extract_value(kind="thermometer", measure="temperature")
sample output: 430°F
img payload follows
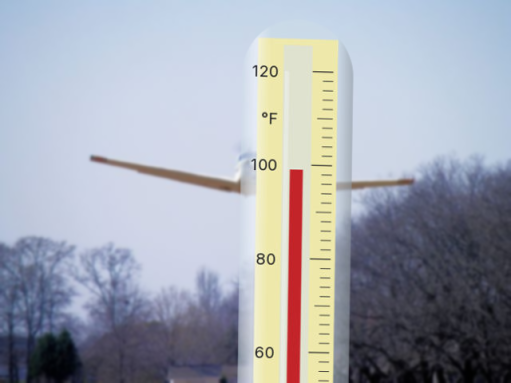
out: 99°F
